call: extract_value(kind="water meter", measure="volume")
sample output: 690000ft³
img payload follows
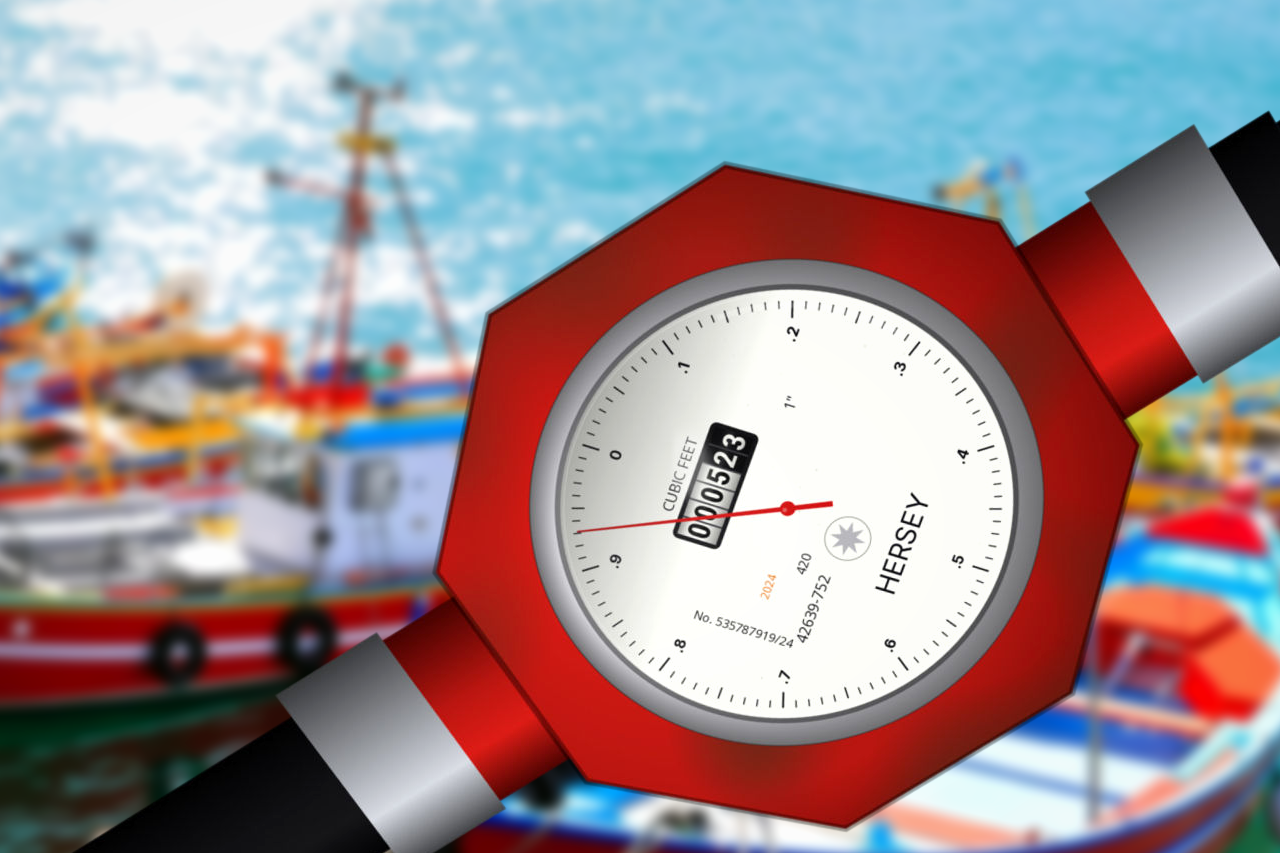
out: 522.93ft³
